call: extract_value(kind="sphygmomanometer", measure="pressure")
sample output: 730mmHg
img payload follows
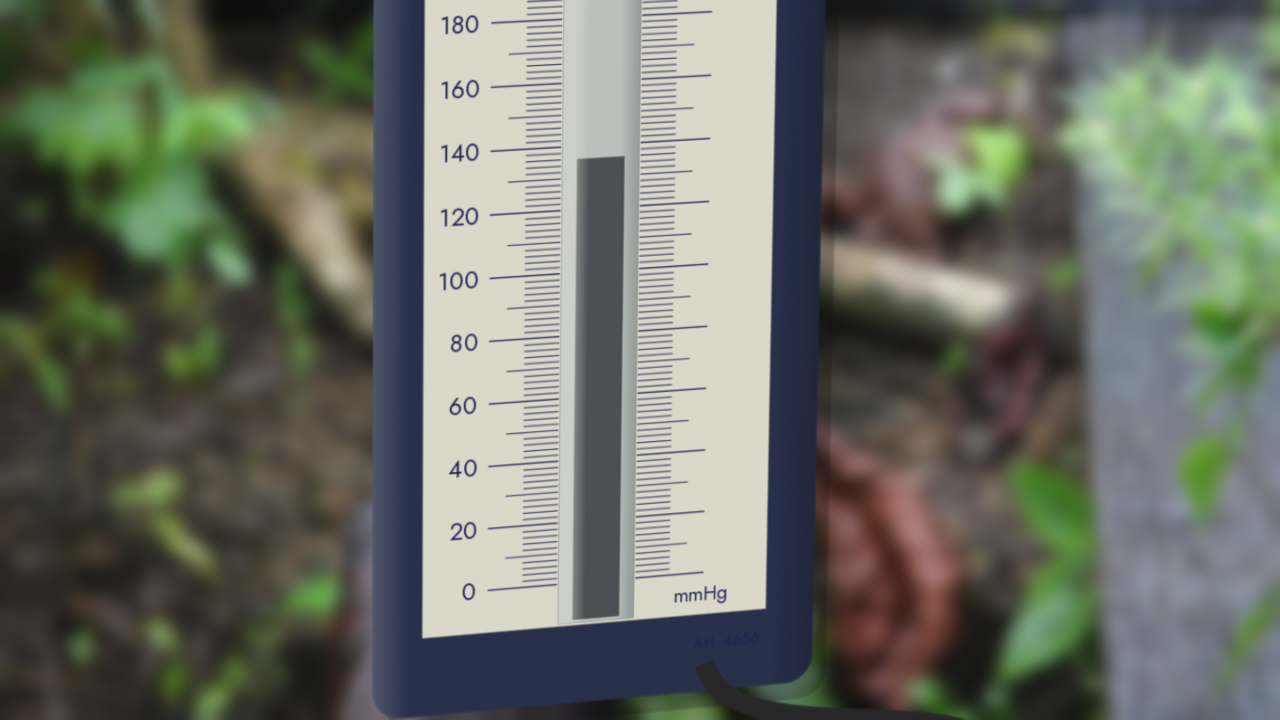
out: 136mmHg
